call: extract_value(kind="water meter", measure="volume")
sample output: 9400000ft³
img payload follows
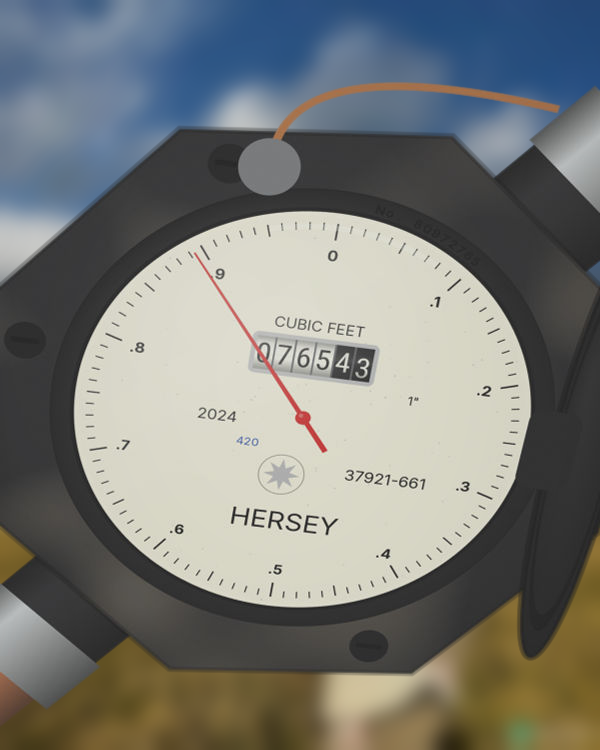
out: 76542.89ft³
